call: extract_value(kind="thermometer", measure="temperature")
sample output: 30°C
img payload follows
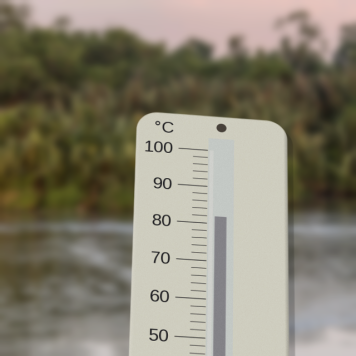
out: 82°C
